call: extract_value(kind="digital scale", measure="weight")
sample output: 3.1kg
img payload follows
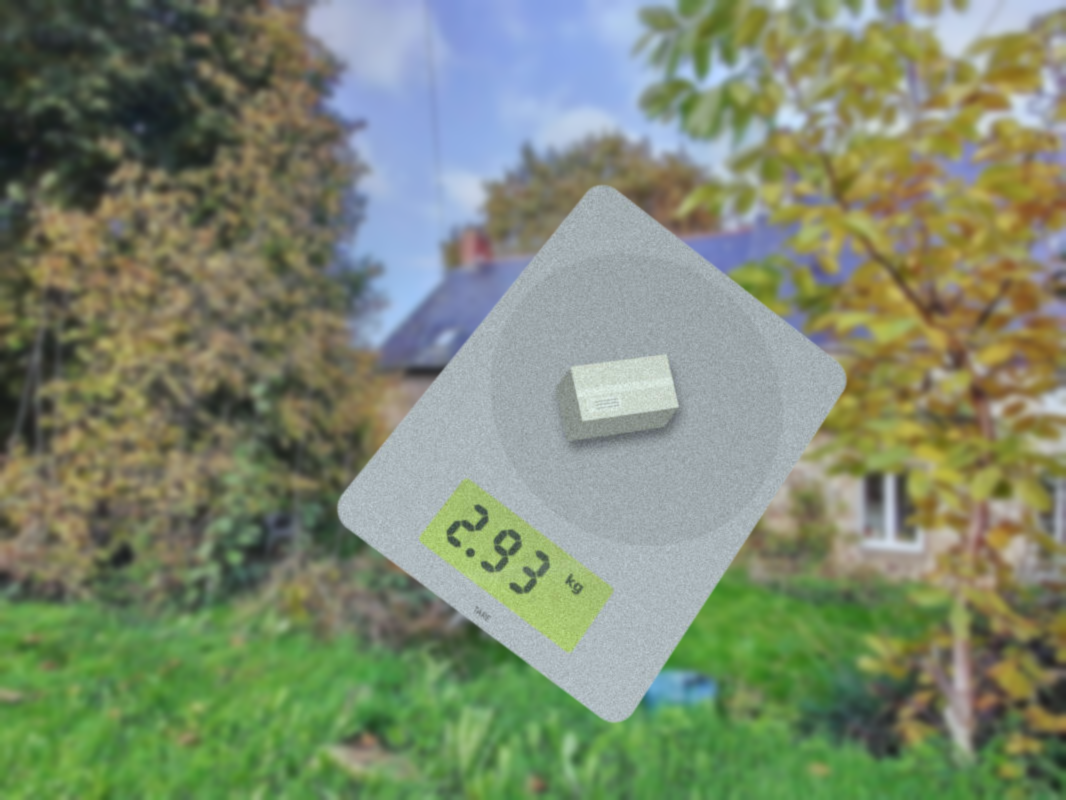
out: 2.93kg
